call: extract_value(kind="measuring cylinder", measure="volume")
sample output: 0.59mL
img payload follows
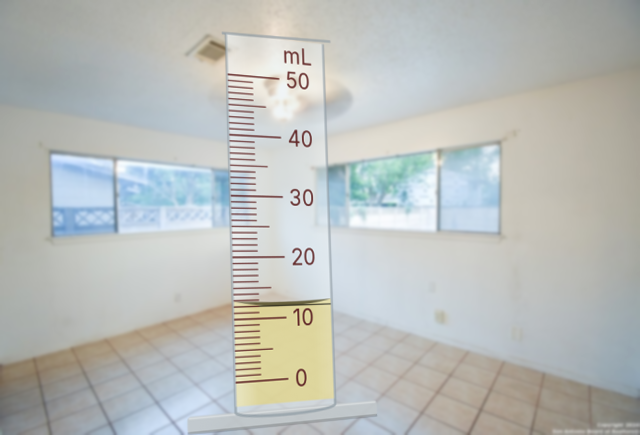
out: 12mL
